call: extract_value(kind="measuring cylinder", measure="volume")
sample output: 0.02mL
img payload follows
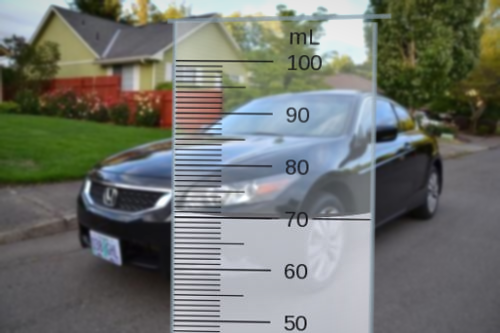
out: 70mL
